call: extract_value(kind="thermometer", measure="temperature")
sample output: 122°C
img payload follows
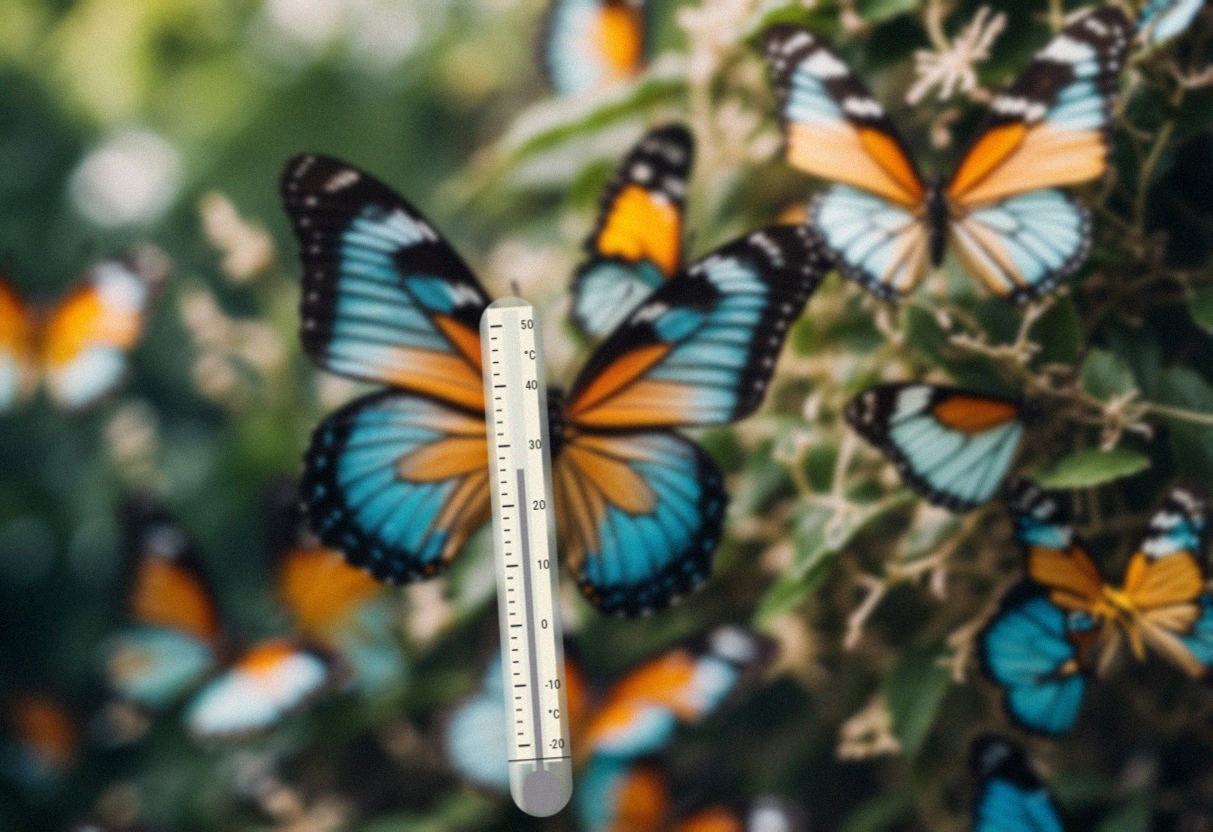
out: 26°C
